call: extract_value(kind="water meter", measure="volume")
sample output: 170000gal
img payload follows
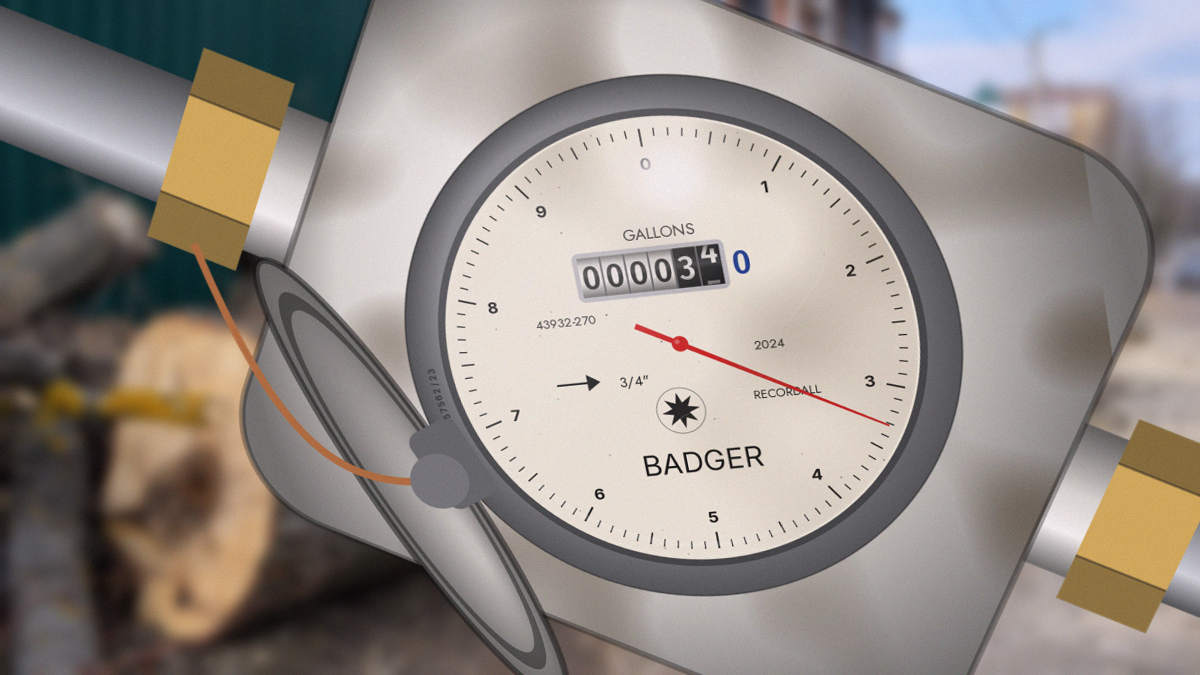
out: 343.3gal
